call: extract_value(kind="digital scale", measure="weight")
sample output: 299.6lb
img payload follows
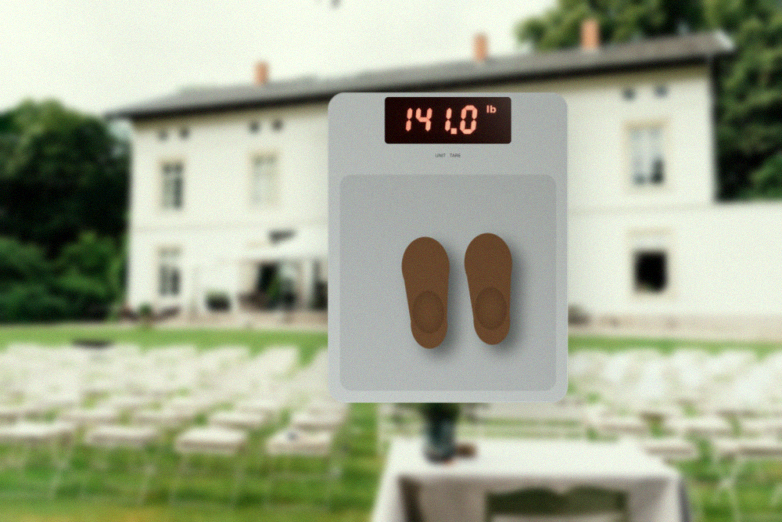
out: 141.0lb
